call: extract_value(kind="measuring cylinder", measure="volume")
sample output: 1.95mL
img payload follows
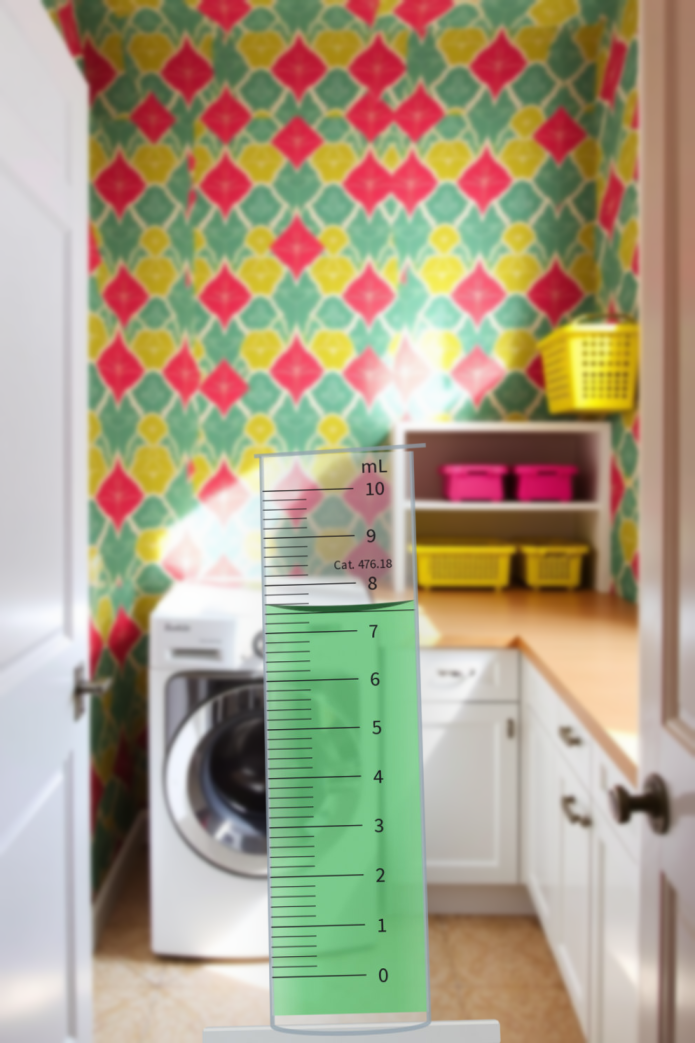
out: 7.4mL
